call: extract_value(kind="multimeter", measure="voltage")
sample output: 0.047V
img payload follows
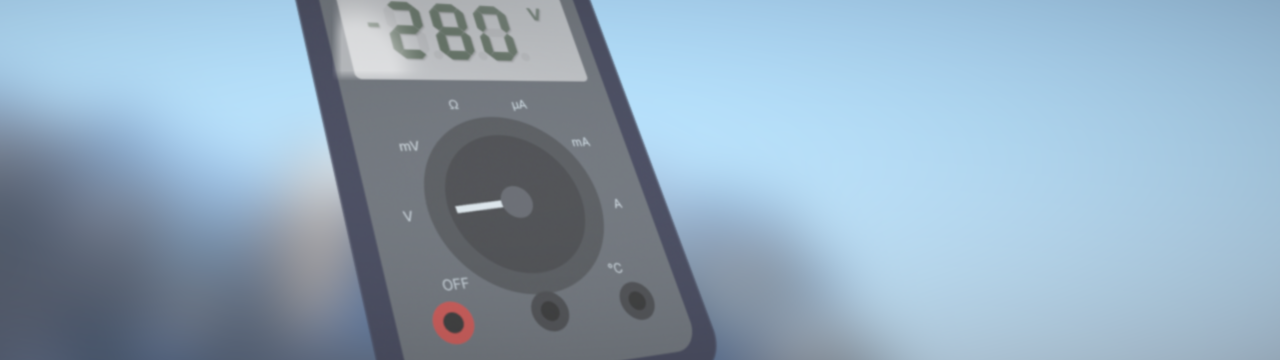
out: -280V
